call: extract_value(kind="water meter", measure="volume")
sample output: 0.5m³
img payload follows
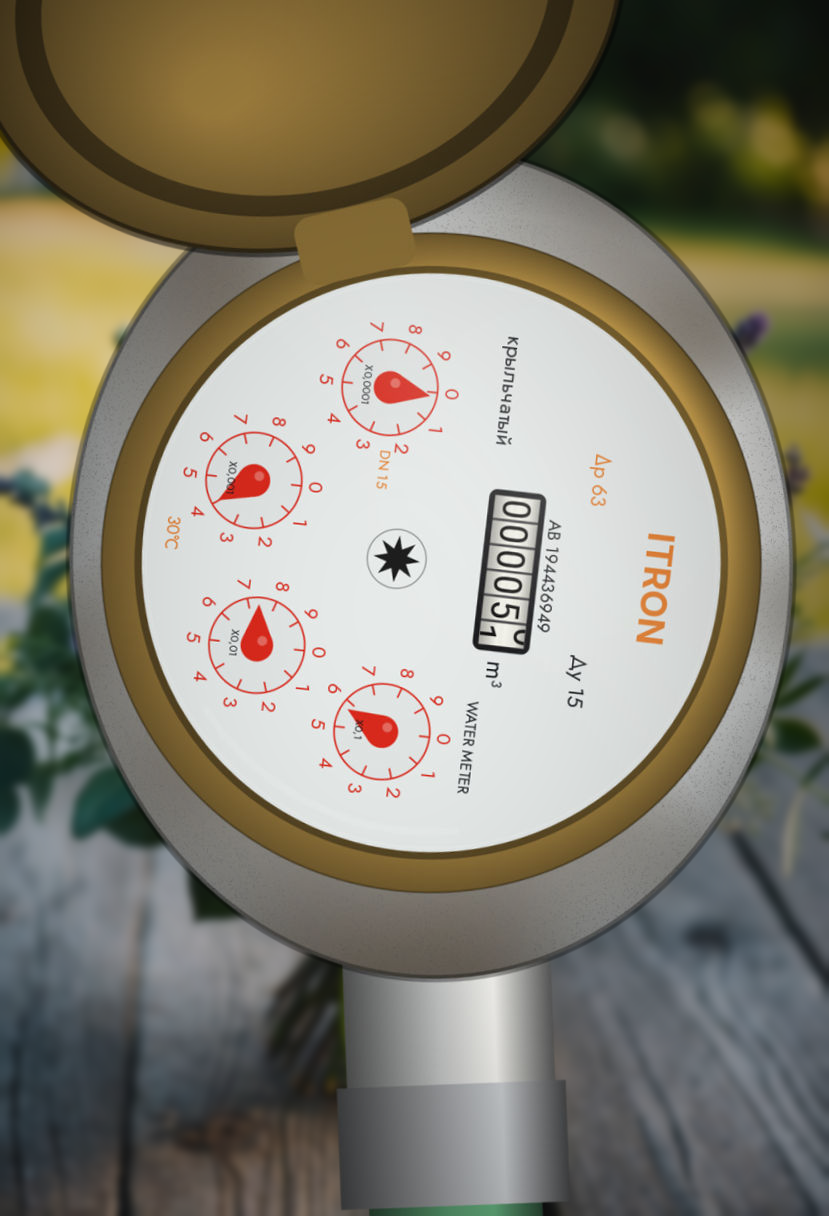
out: 50.5740m³
